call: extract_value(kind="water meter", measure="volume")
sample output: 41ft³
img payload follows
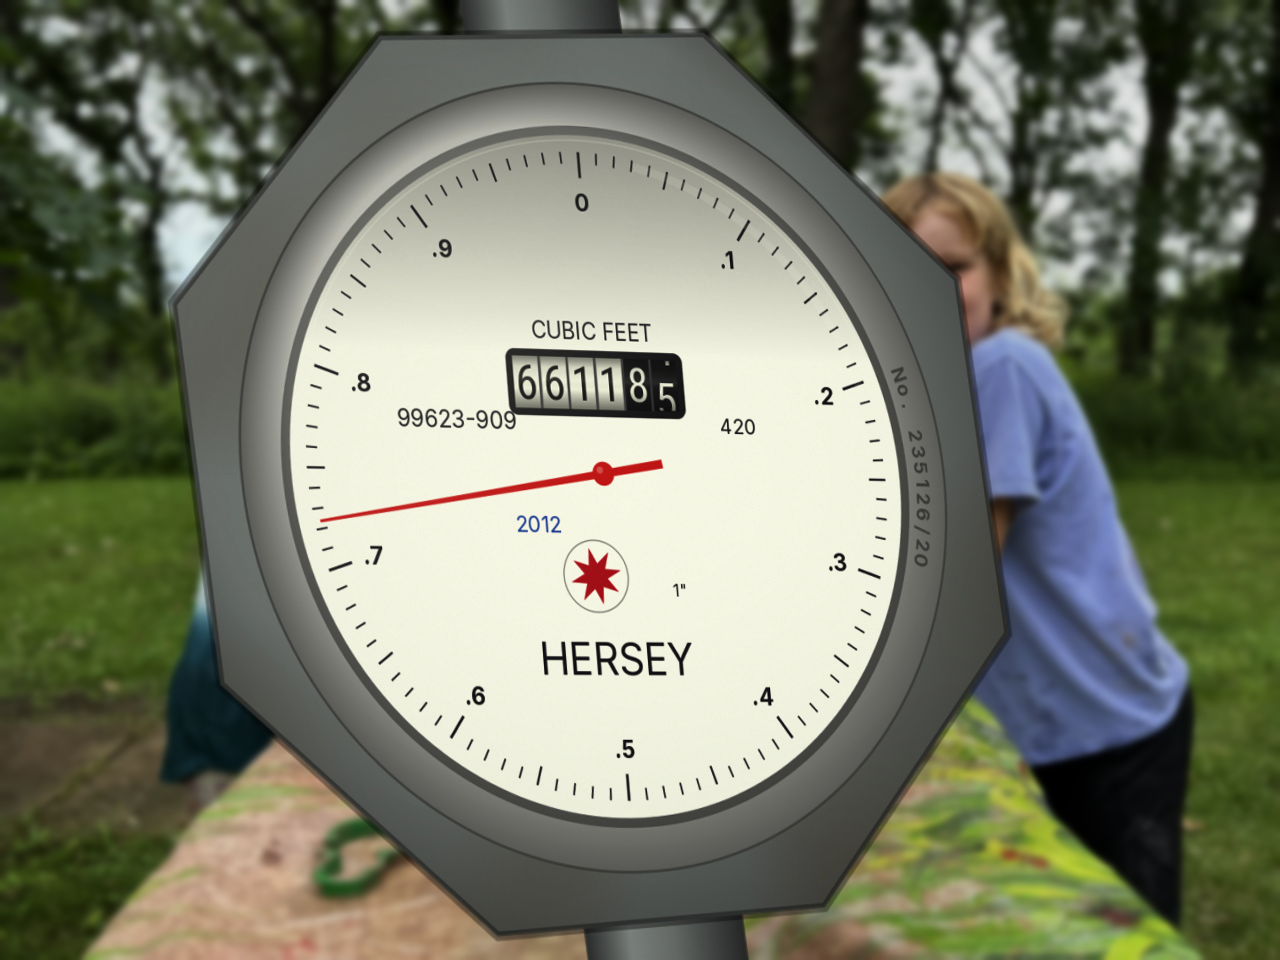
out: 661184.72ft³
